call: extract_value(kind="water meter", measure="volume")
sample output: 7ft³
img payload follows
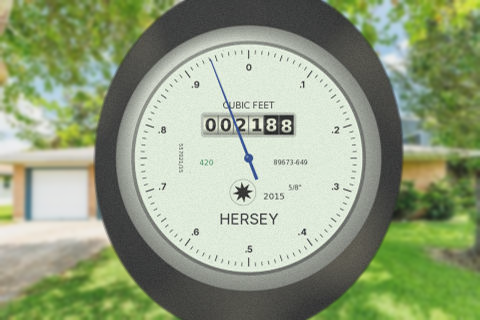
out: 2187.94ft³
